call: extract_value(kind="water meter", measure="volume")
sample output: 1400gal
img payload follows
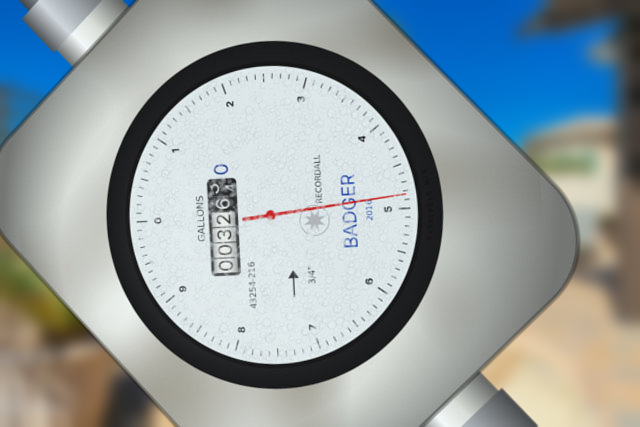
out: 32634.8gal
